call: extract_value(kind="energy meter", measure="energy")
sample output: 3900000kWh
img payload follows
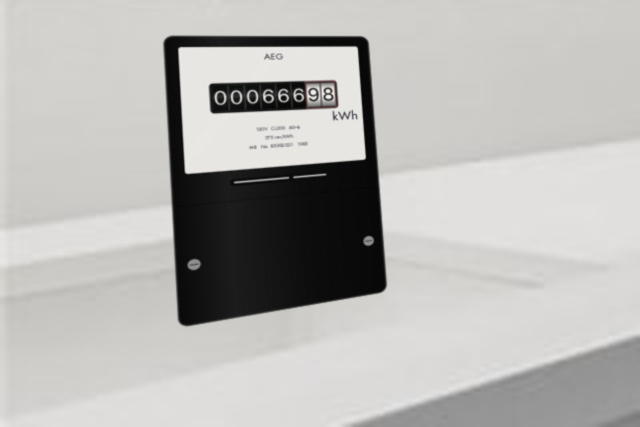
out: 666.98kWh
